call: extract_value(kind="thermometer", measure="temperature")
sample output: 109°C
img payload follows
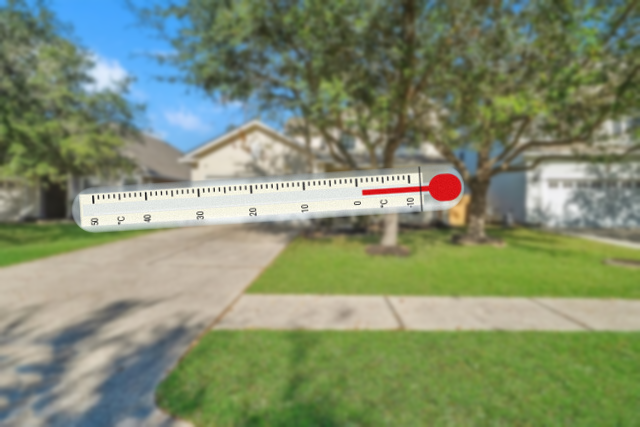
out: -1°C
